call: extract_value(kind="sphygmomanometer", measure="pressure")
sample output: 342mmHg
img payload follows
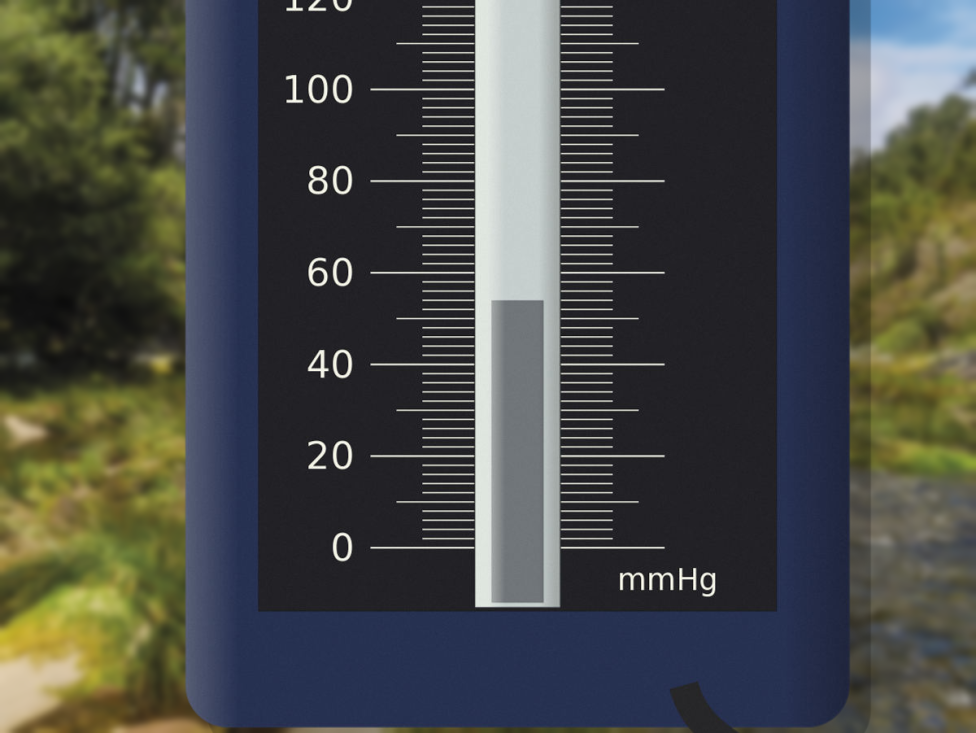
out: 54mmHg
